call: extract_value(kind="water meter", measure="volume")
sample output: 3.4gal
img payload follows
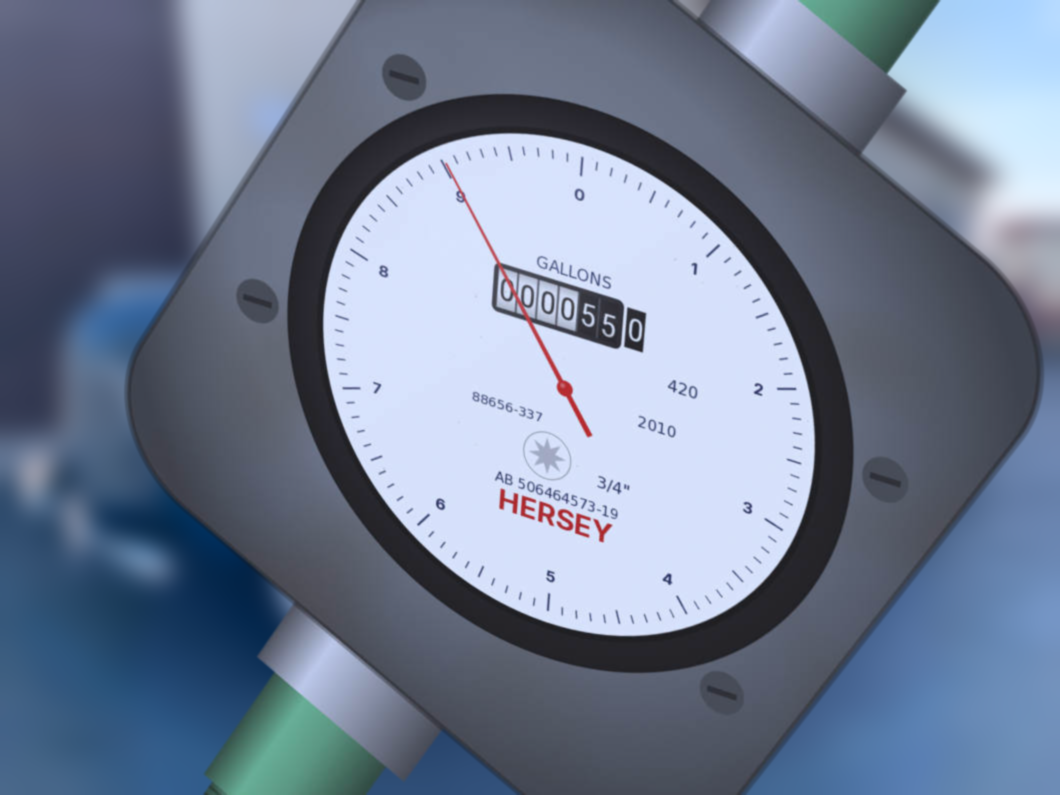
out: 549.0gal
